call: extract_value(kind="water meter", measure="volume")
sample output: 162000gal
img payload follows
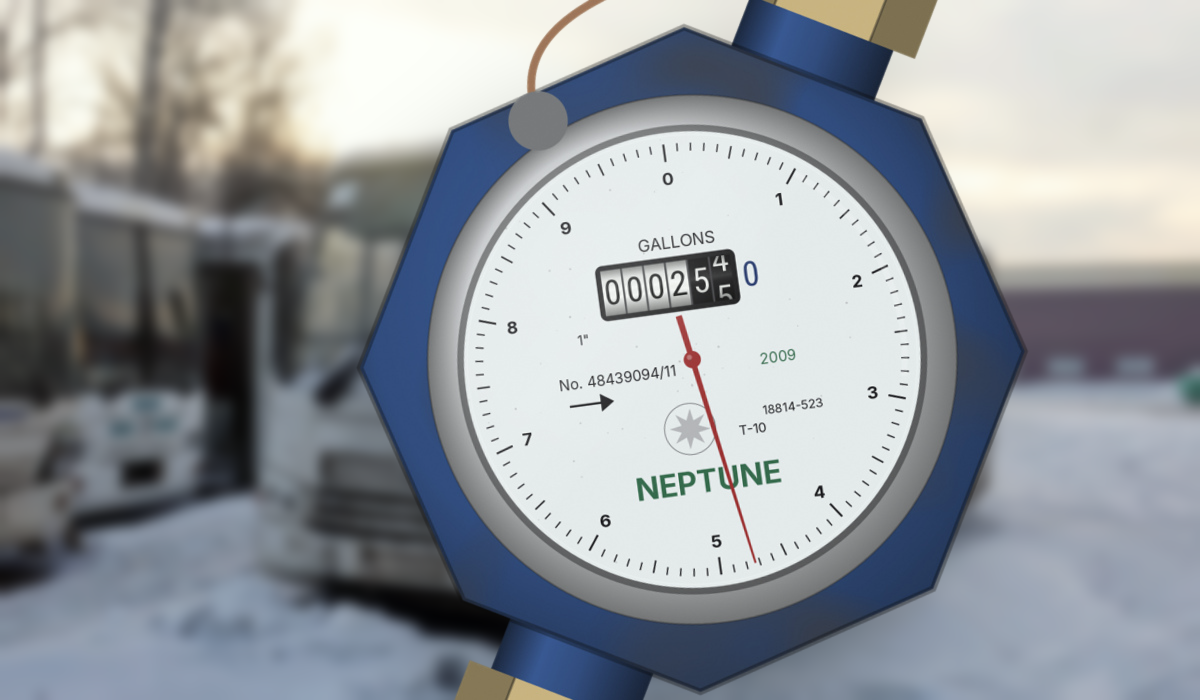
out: 2544.7gal
